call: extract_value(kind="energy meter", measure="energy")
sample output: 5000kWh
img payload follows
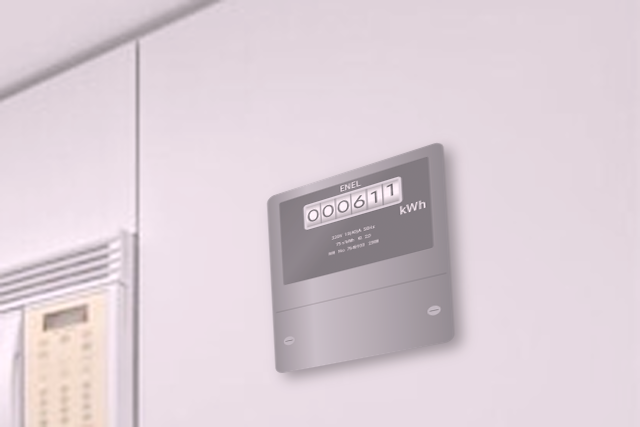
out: 611kWh
